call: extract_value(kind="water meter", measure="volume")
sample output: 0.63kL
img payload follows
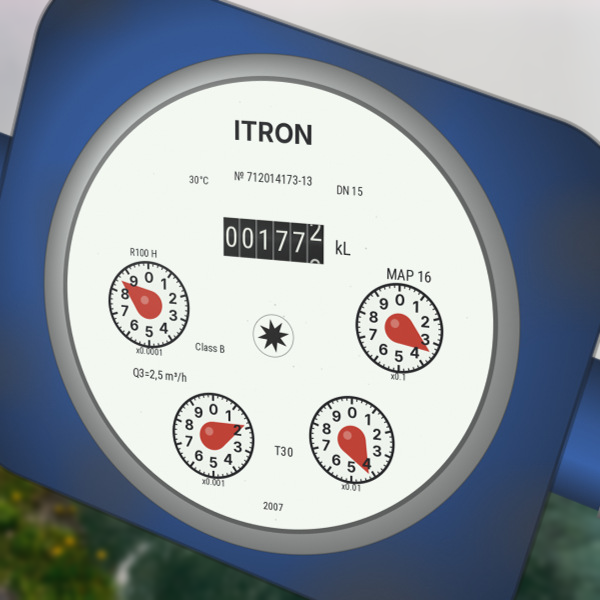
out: 1772.3418kL
